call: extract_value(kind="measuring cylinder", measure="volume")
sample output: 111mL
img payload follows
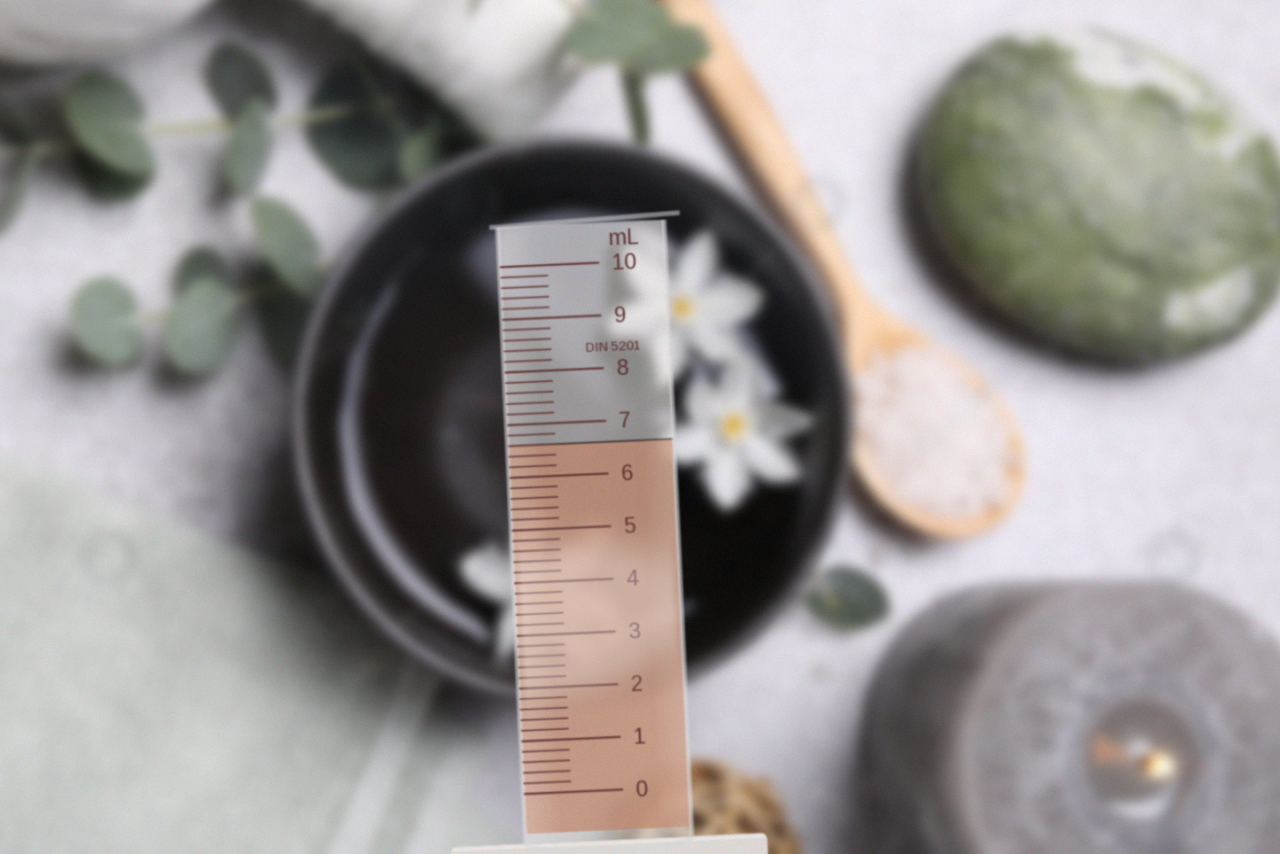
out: 6.6mL
